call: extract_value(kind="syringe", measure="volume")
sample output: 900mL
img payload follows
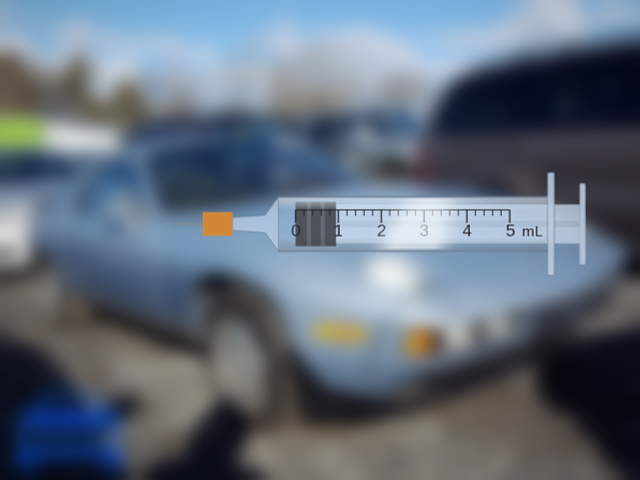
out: 0mL
